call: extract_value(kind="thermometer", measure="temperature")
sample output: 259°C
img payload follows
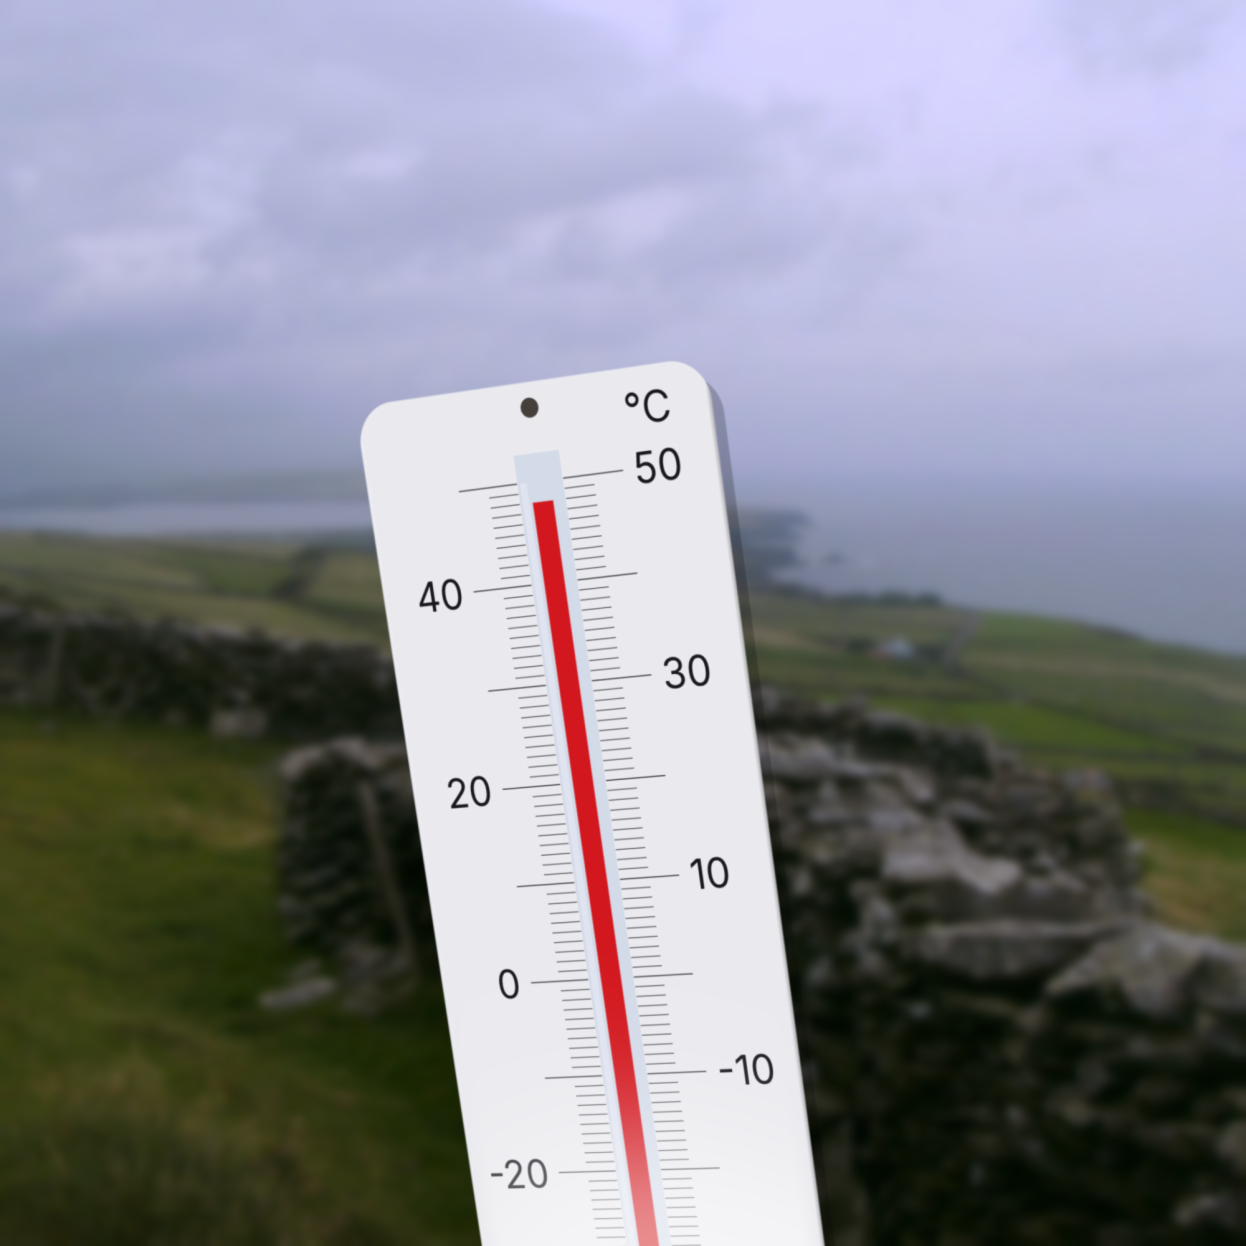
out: 48°C
